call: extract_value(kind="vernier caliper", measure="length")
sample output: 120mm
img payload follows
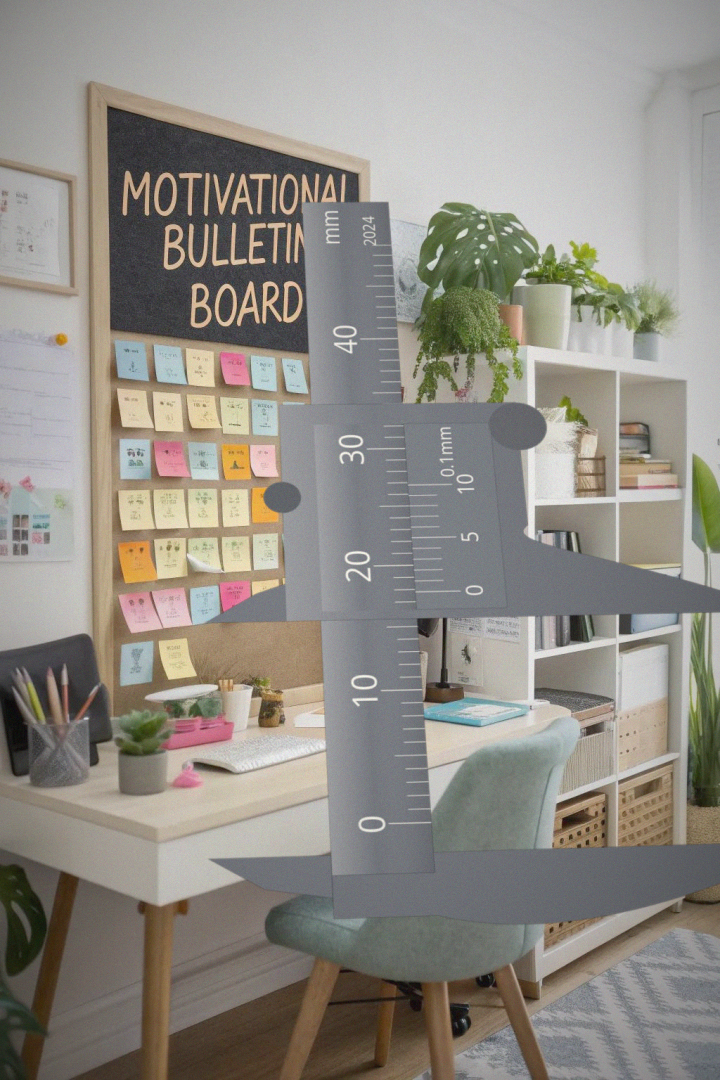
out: 17.8mm
